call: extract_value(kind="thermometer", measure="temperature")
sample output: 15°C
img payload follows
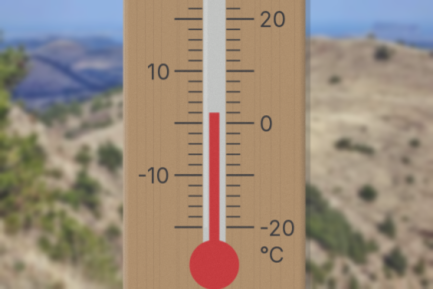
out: 2°C
